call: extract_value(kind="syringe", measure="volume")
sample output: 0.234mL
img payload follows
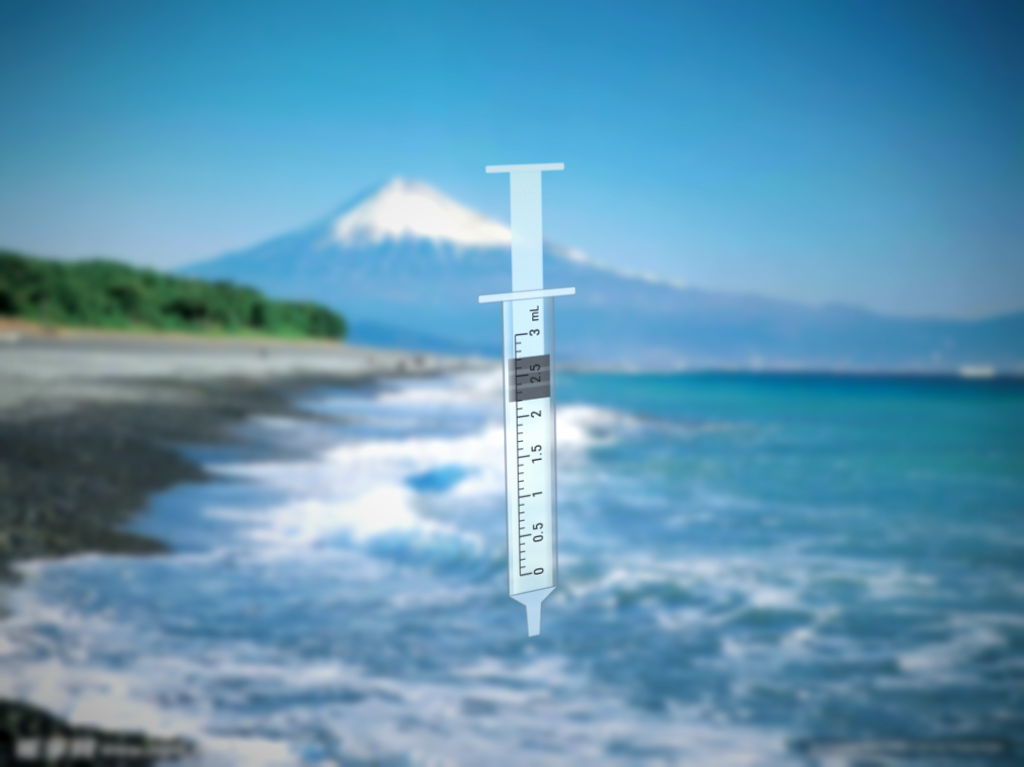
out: 2.2mL
